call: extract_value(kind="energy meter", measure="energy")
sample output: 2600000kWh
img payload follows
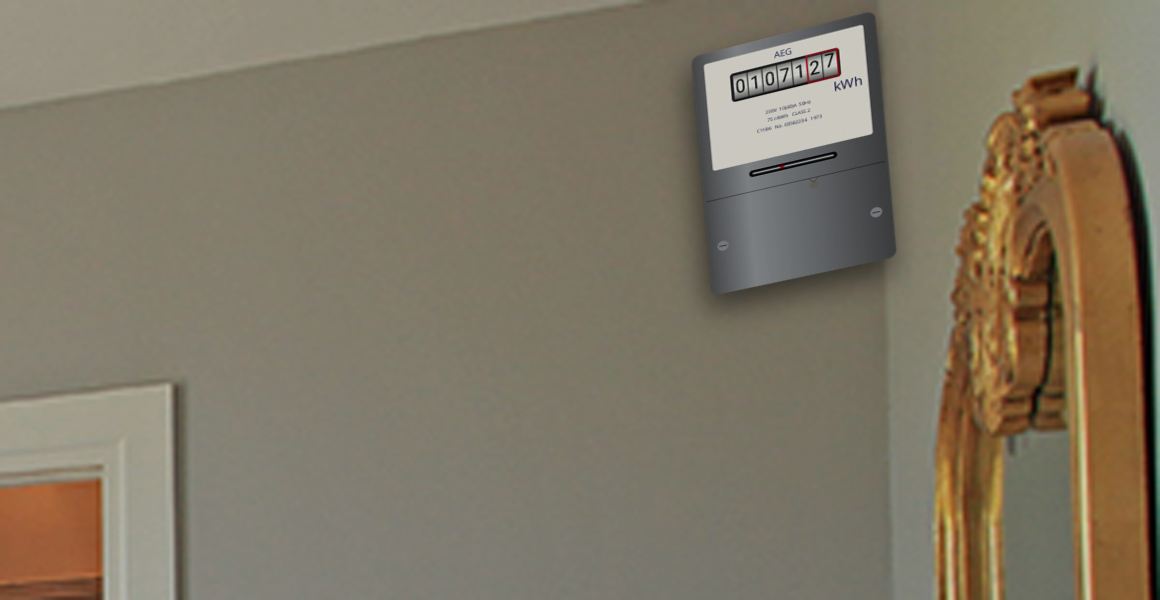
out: 1071.27kWh
